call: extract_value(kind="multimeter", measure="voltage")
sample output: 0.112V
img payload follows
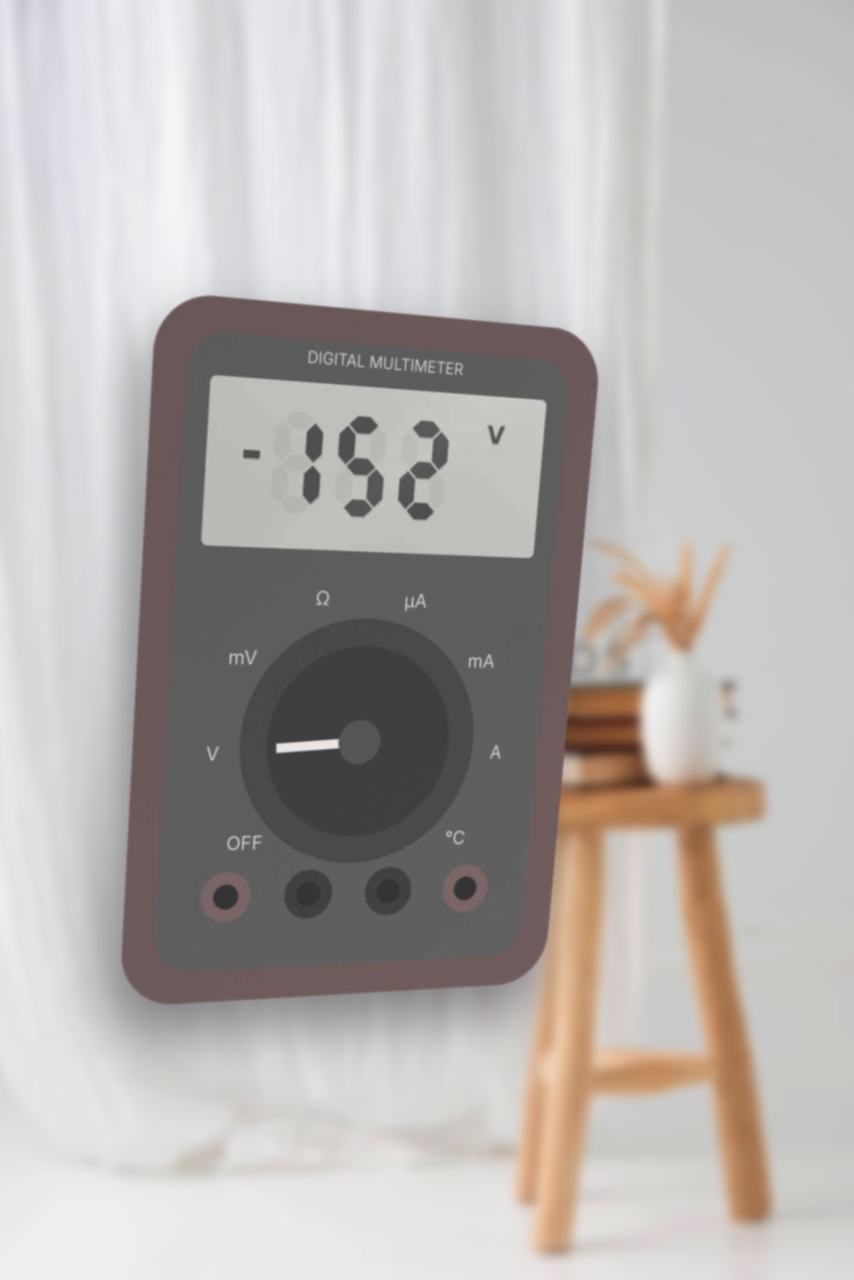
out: -152V
